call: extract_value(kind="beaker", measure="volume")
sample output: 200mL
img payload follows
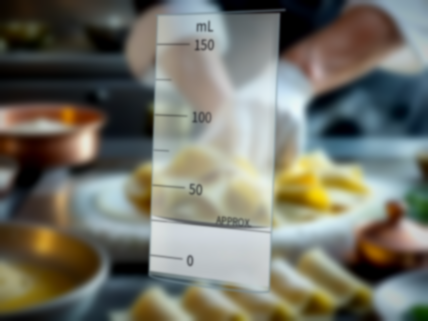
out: 25mL
